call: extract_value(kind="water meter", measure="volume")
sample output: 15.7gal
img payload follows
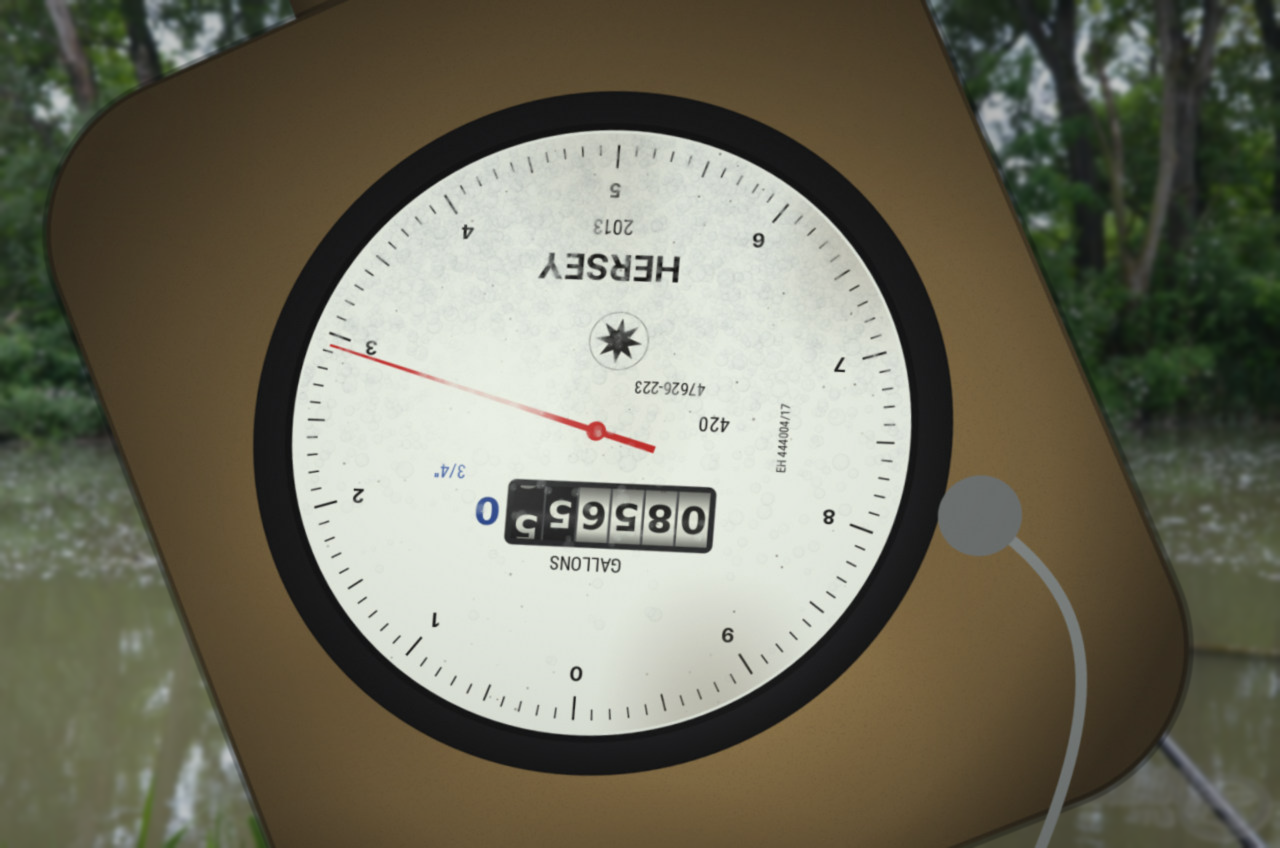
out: 856552.9gal
